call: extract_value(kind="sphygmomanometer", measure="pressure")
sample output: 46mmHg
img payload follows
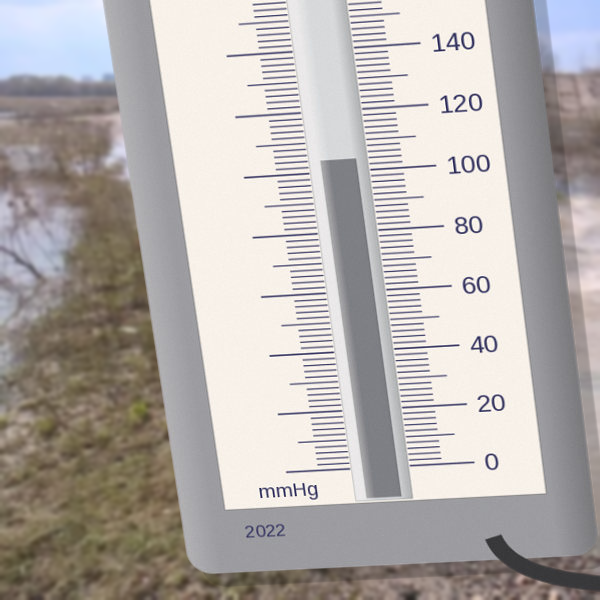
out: 104mmHg
